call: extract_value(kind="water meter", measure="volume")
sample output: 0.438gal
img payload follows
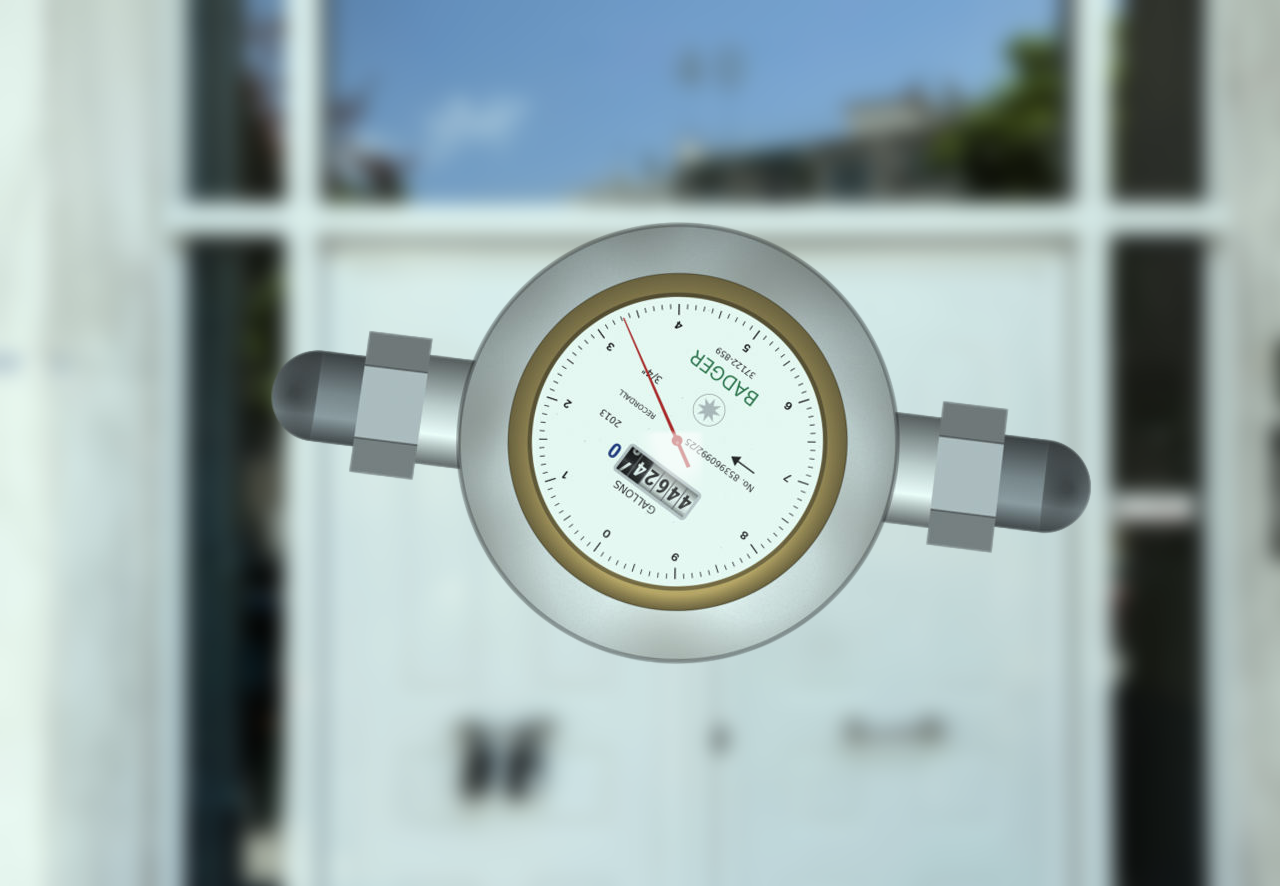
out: 4462473.3gal
